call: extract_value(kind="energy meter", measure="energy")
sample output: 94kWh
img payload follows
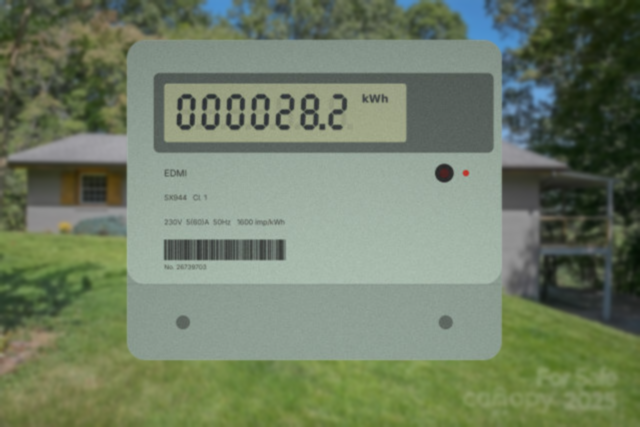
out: 28.2kWh
